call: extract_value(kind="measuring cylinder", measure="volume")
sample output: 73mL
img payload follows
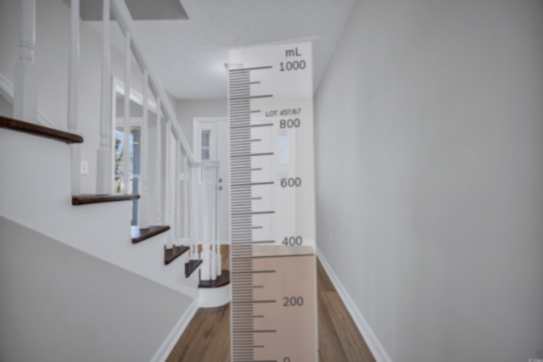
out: 350mL
